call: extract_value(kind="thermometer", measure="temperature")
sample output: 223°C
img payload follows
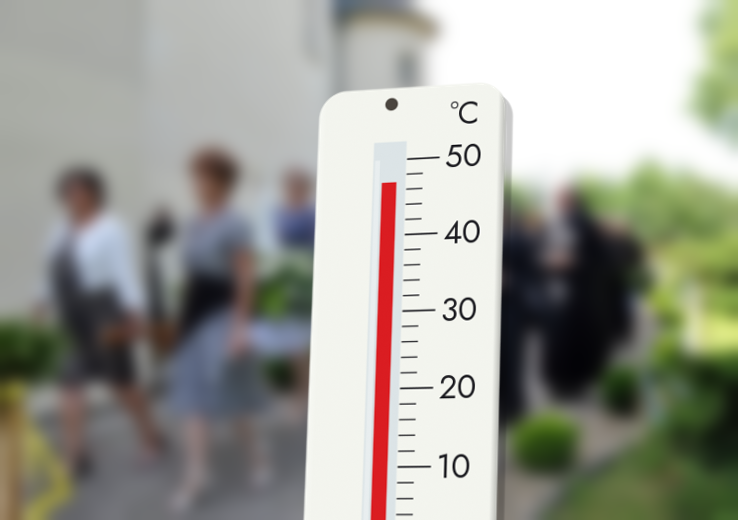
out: 47°C
